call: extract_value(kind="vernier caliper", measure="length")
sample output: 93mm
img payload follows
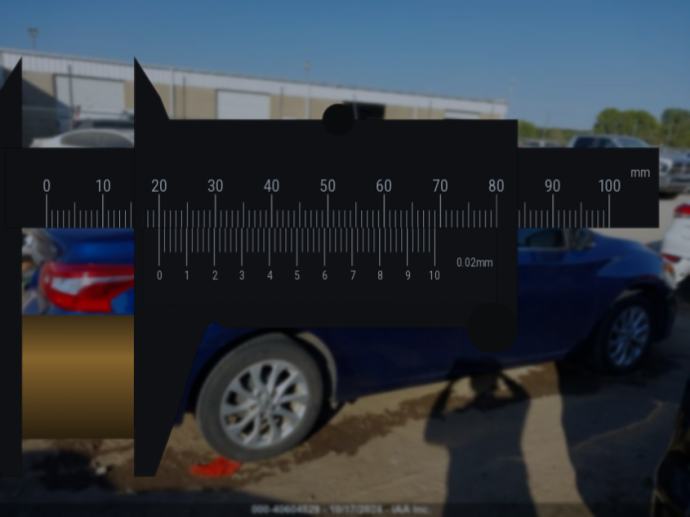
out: 20.0mm
